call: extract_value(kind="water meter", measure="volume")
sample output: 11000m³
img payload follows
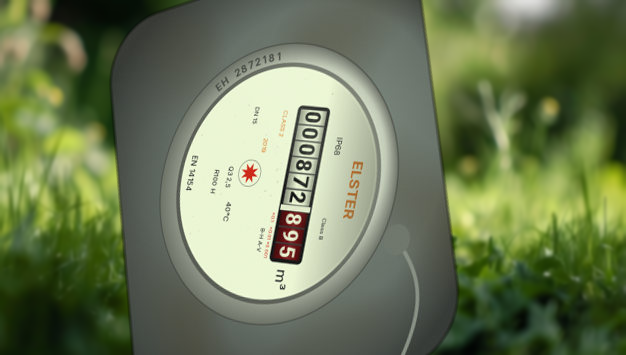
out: 872.895m³
